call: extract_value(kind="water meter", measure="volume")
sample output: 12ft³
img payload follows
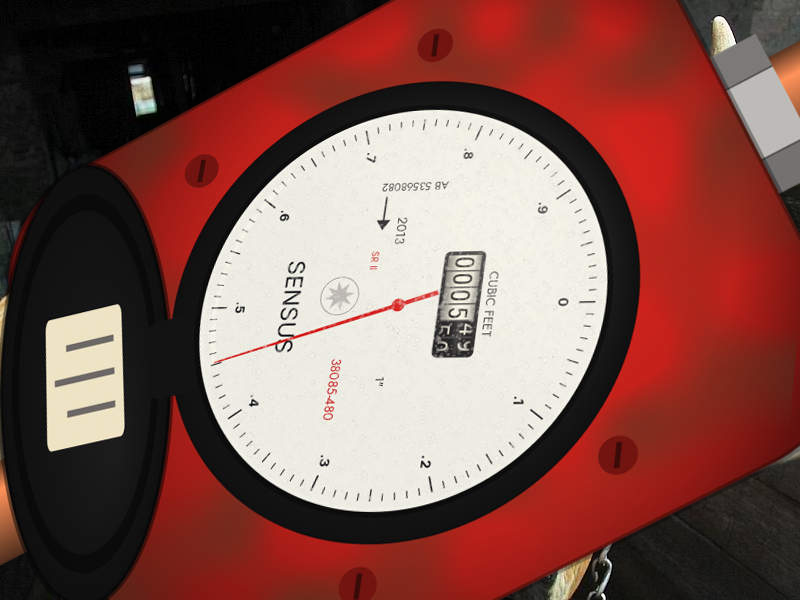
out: 549.45ft³
